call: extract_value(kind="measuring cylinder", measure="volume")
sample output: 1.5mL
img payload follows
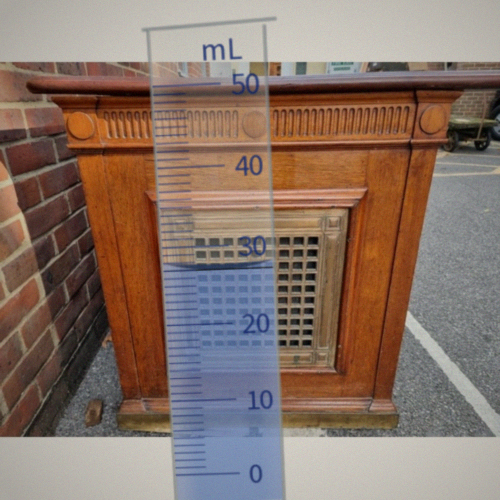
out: 27mL
